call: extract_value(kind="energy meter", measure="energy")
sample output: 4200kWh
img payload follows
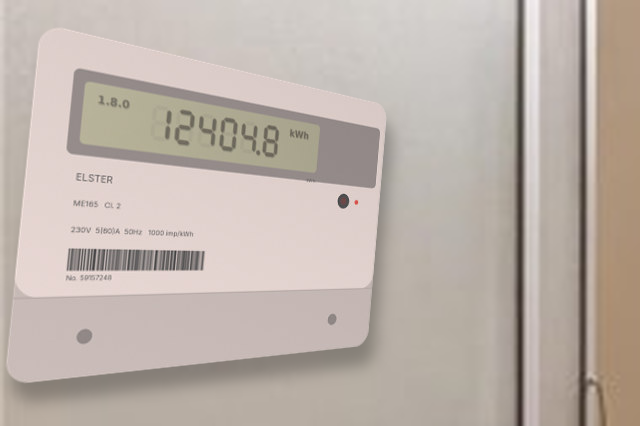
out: 12404.8kWh
